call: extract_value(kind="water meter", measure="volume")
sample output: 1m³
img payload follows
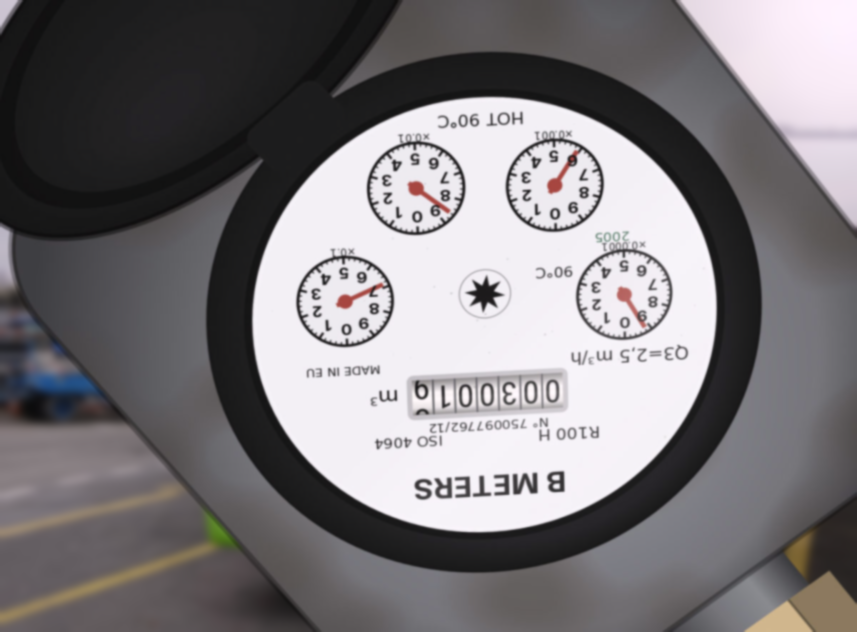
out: 30018.6859m³
